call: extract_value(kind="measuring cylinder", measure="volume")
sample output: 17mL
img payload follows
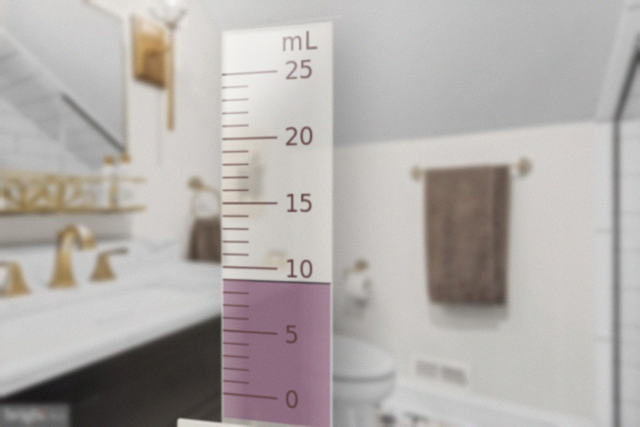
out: 9mL
